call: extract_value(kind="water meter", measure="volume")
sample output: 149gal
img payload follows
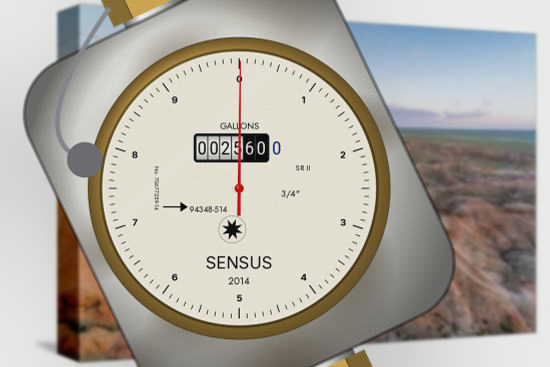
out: 25600.0gal
